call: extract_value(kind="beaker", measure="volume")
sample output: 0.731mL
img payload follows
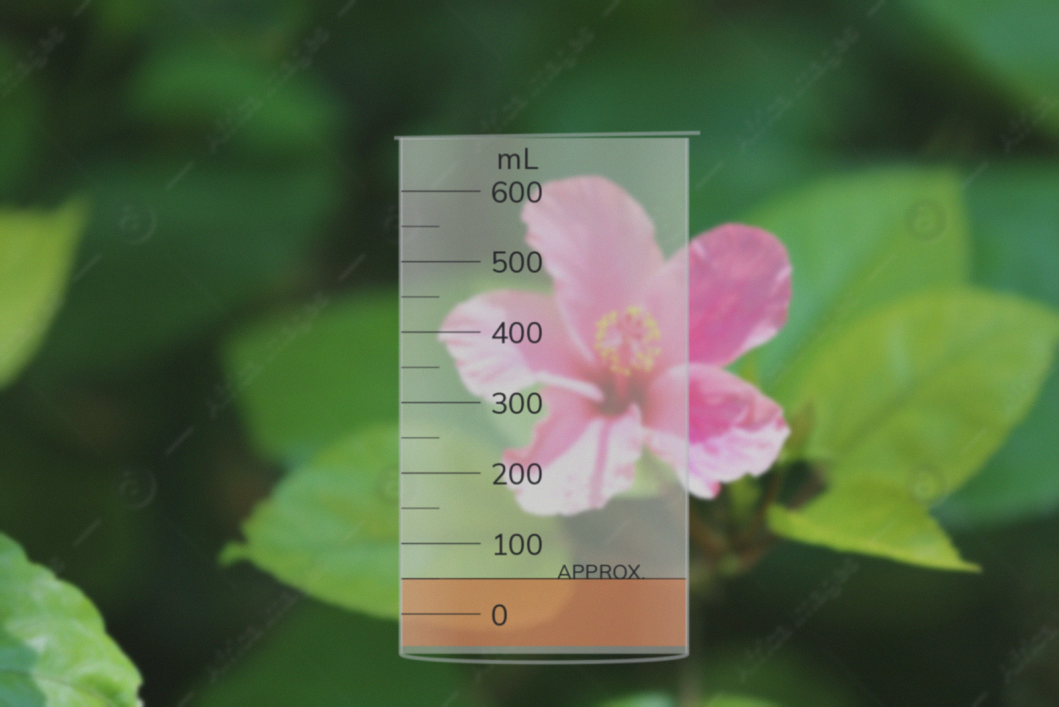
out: 50mL
